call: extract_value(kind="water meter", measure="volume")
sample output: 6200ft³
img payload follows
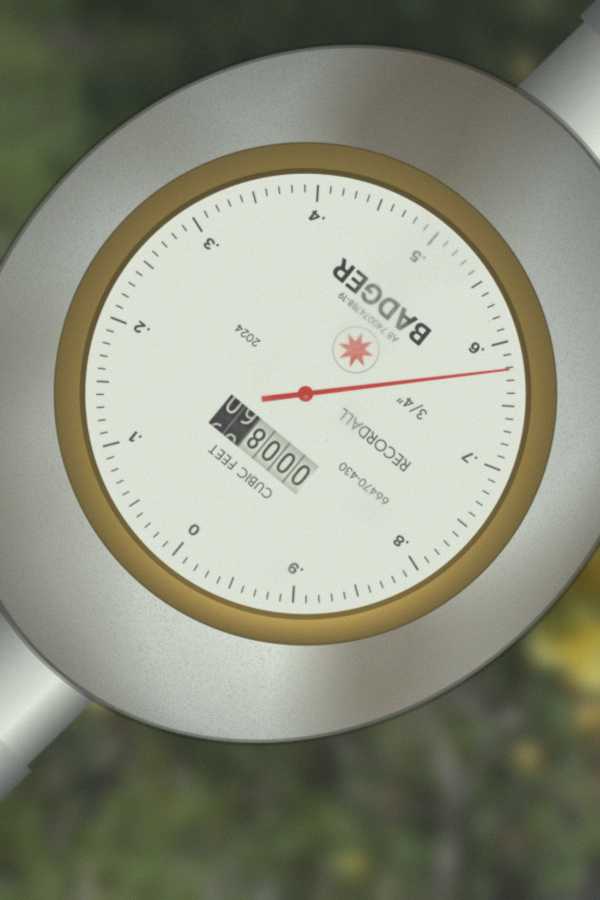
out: 859.62ft³
